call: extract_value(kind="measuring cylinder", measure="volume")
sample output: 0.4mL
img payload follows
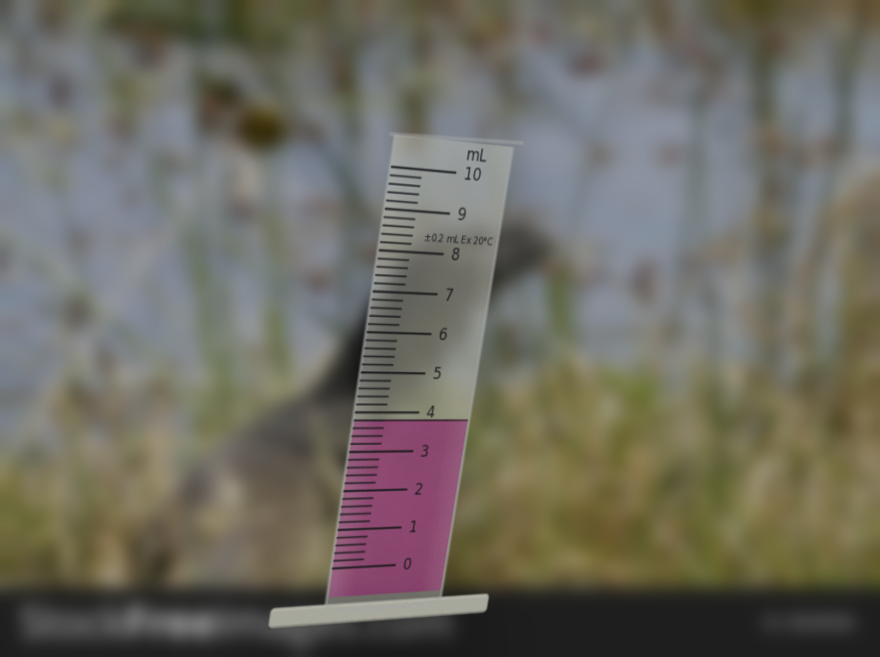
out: 3.8mL
